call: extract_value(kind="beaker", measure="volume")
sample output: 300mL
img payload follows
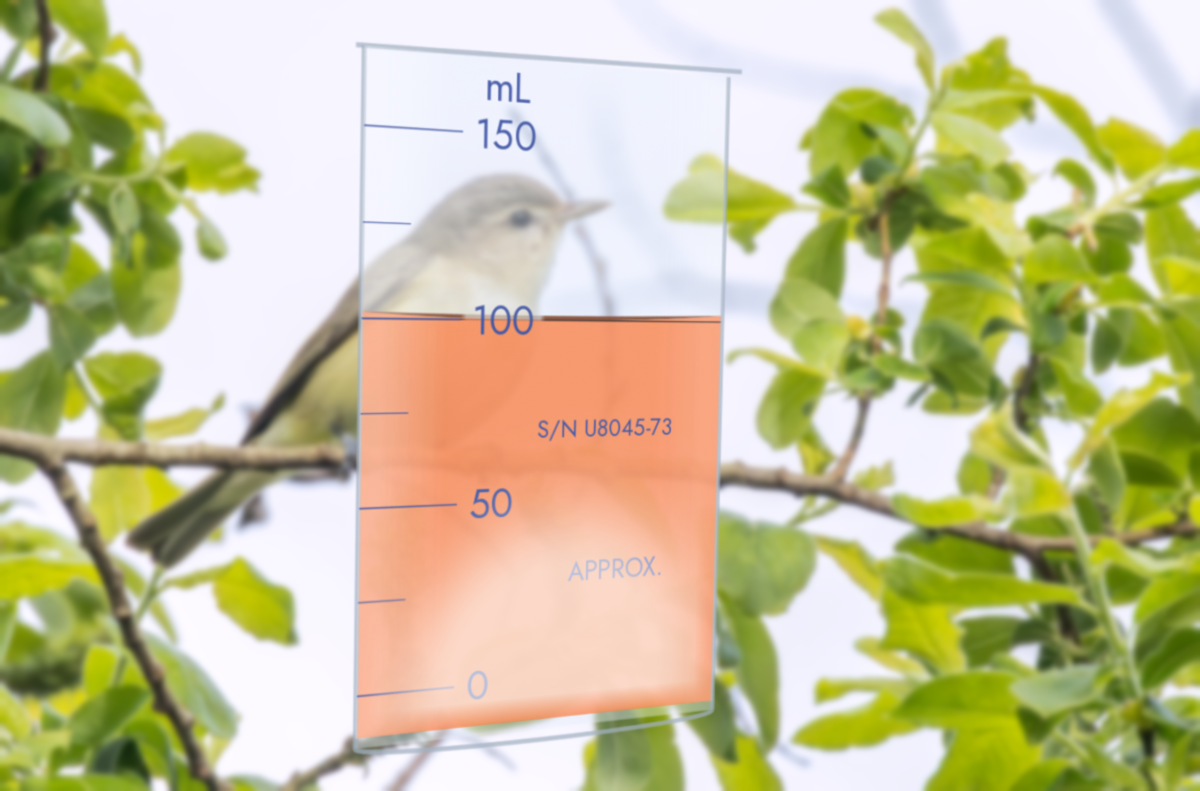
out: 100mL
